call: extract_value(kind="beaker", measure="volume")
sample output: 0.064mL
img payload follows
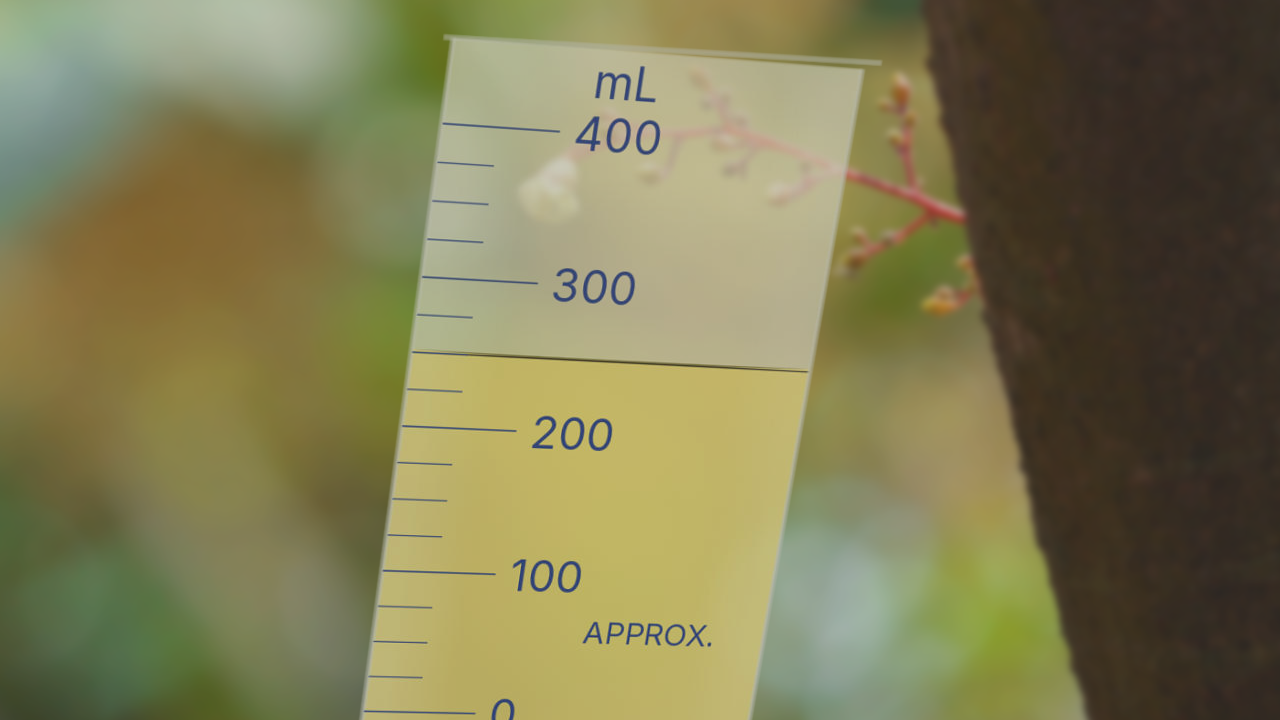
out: 250mL
